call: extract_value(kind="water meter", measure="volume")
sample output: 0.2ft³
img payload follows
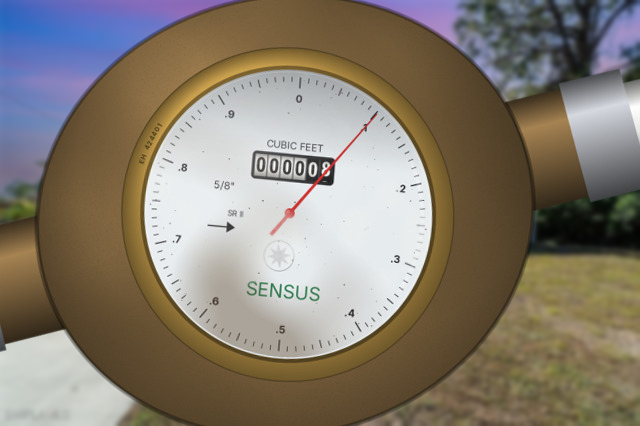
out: 8.10ft³
